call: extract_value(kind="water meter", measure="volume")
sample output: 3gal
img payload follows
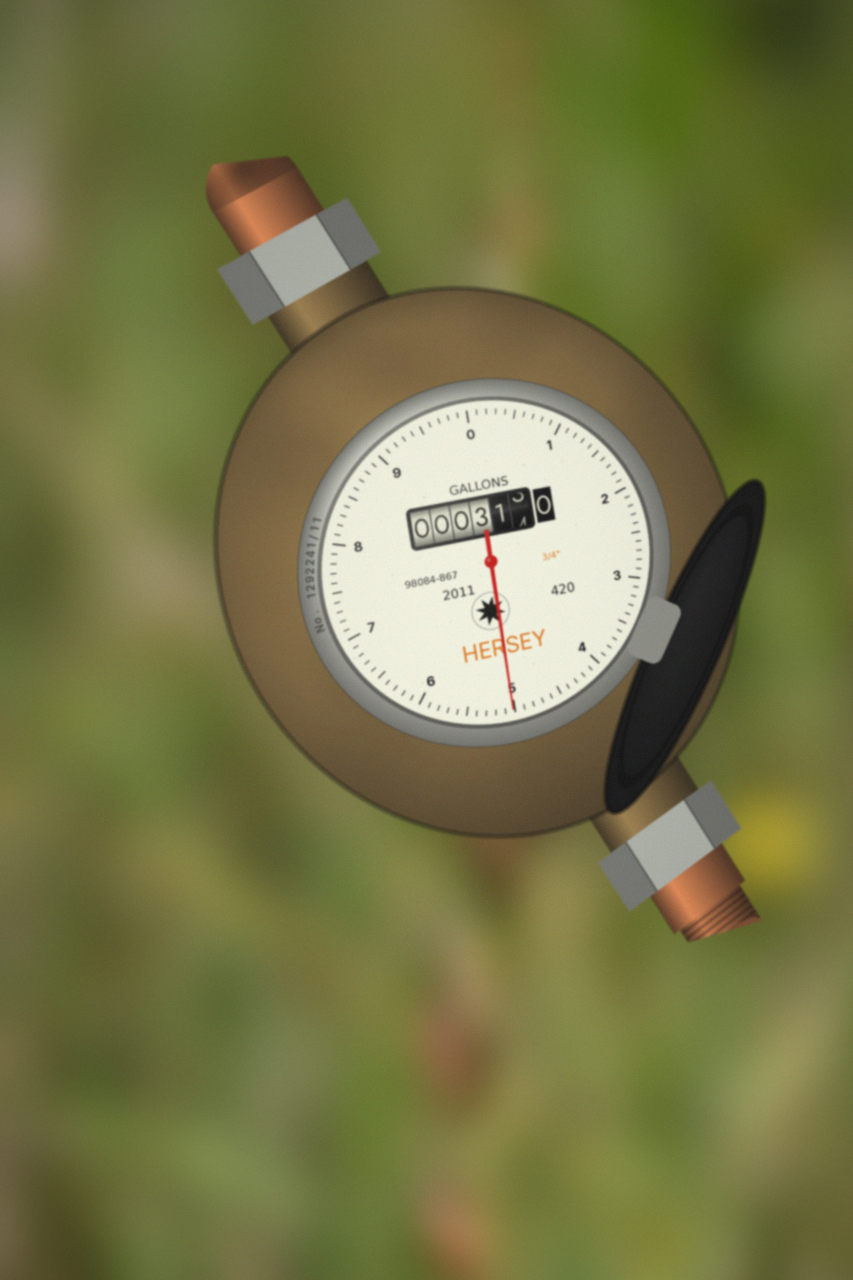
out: 3135.0gal
